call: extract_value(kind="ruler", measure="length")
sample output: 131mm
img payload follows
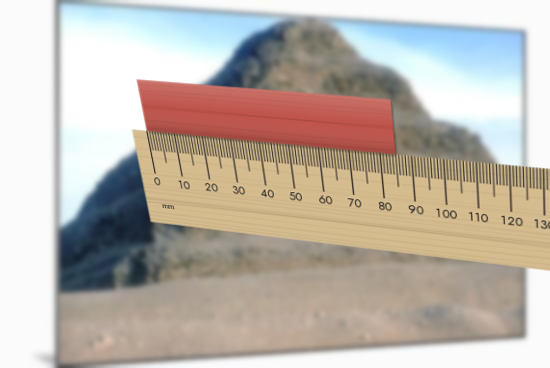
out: 85mm
